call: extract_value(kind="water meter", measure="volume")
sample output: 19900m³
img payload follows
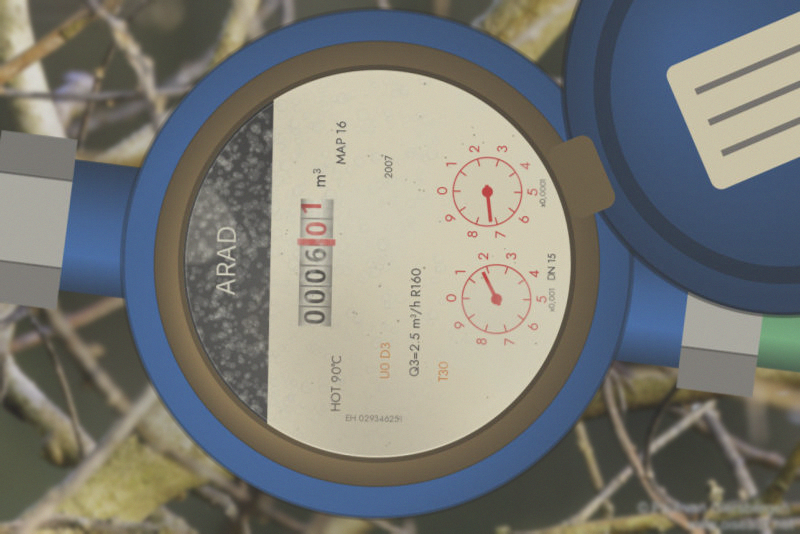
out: 6.0117m³
